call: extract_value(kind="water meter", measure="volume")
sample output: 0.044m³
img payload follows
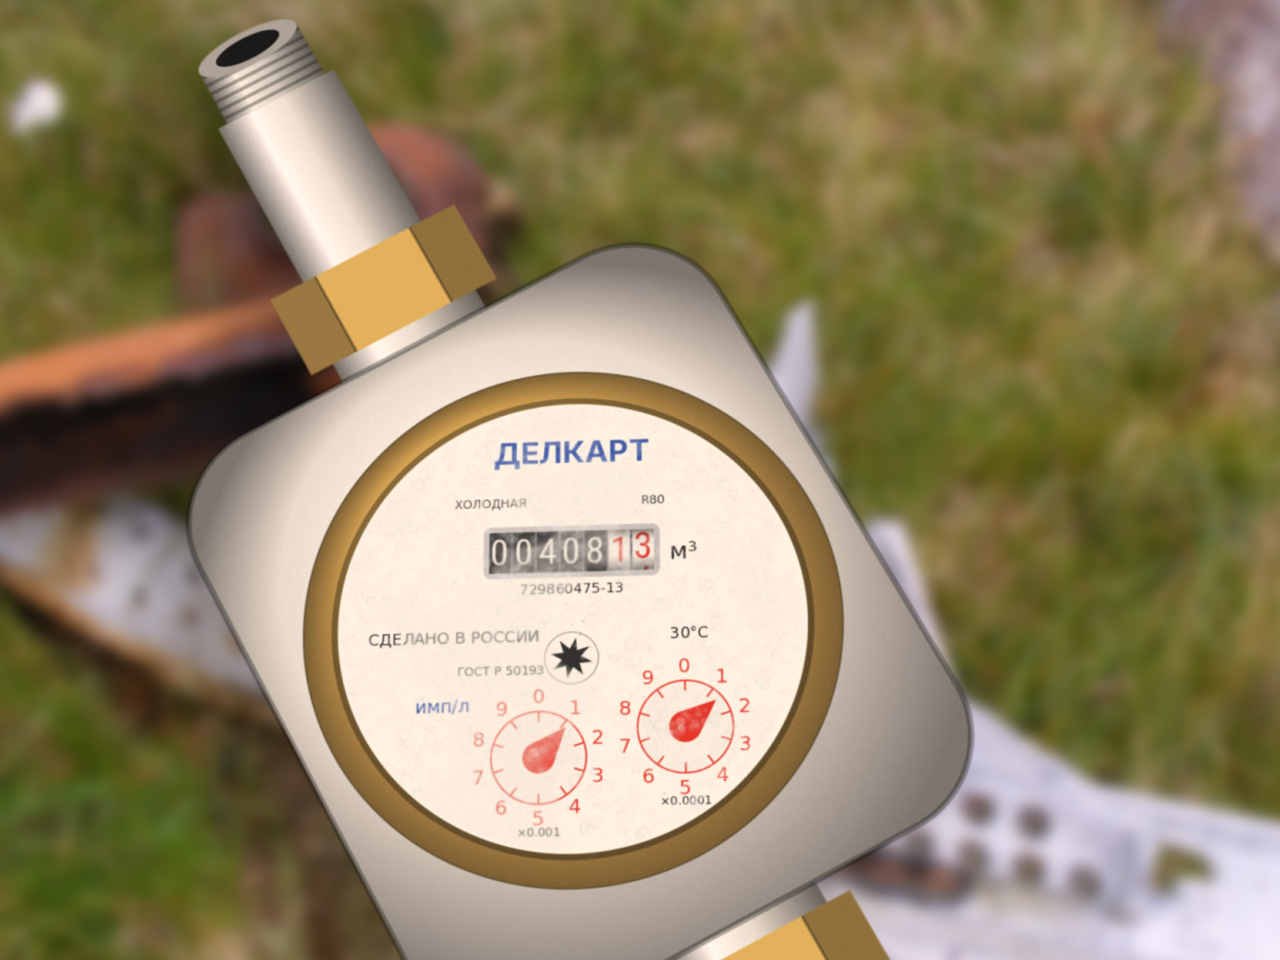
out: 408.1311m³
